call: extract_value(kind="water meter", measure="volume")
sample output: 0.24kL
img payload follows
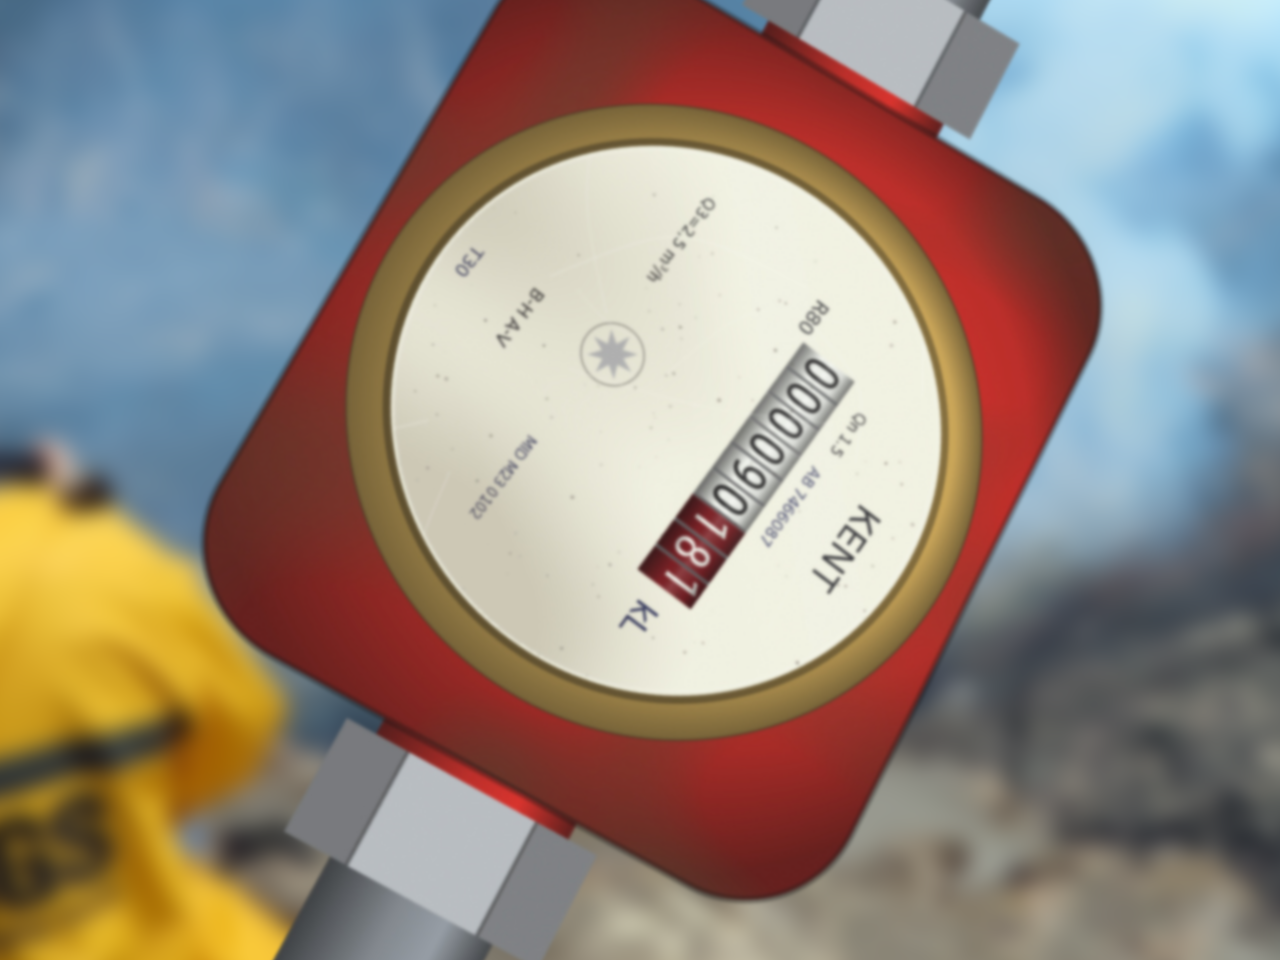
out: 90.181kL
